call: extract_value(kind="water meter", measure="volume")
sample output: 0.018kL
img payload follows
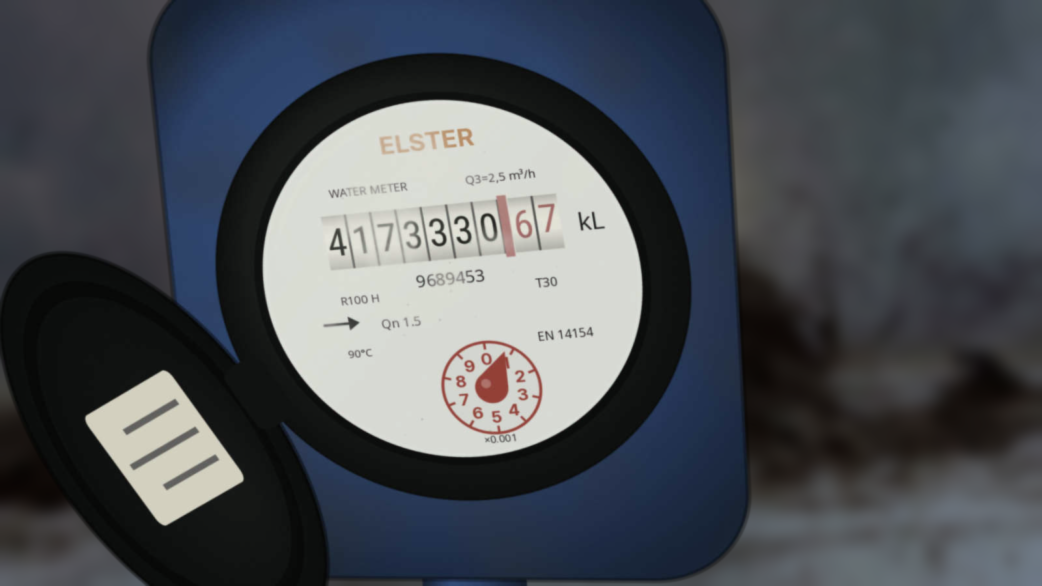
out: 4173330.670kL
